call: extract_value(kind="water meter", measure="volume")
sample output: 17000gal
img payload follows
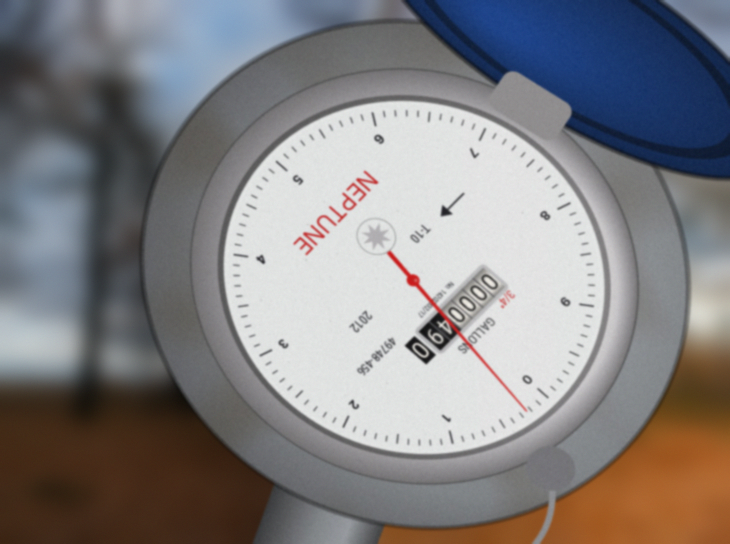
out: 490.2gal
